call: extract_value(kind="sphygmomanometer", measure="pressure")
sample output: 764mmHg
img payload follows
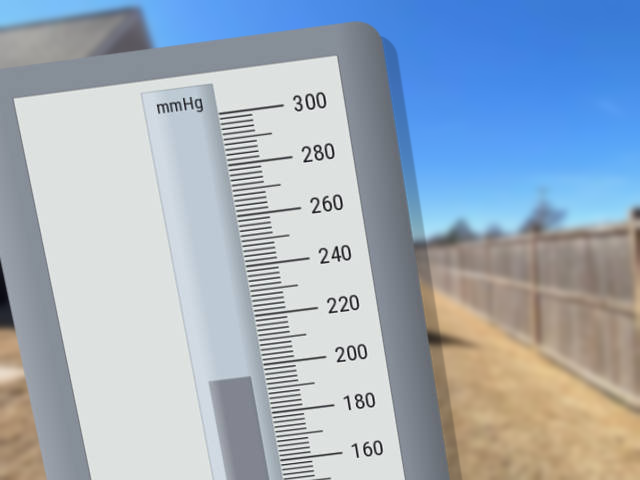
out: 196mmHg
